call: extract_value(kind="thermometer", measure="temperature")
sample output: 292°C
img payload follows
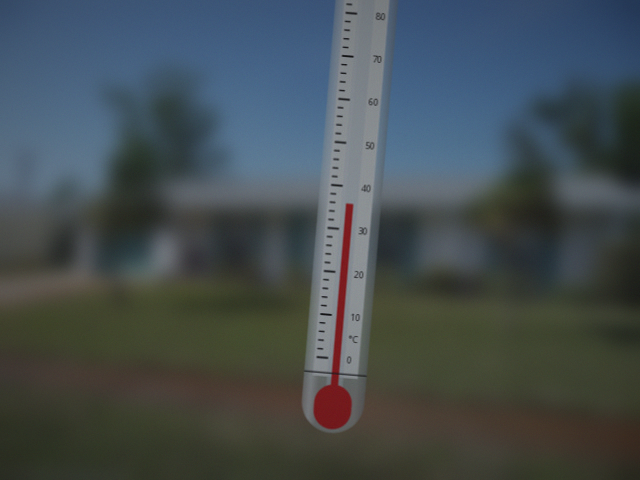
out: 36°C
